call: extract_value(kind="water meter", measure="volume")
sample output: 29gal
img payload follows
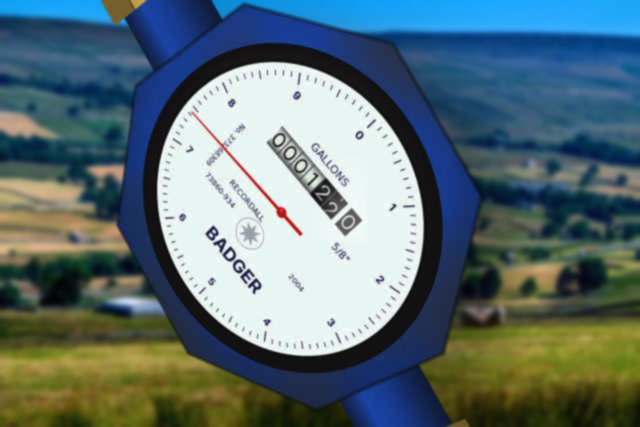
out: 1217.4gal
